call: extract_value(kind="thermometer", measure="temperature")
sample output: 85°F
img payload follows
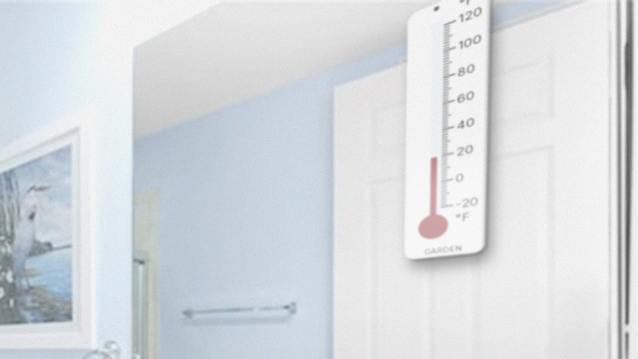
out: 20°F
